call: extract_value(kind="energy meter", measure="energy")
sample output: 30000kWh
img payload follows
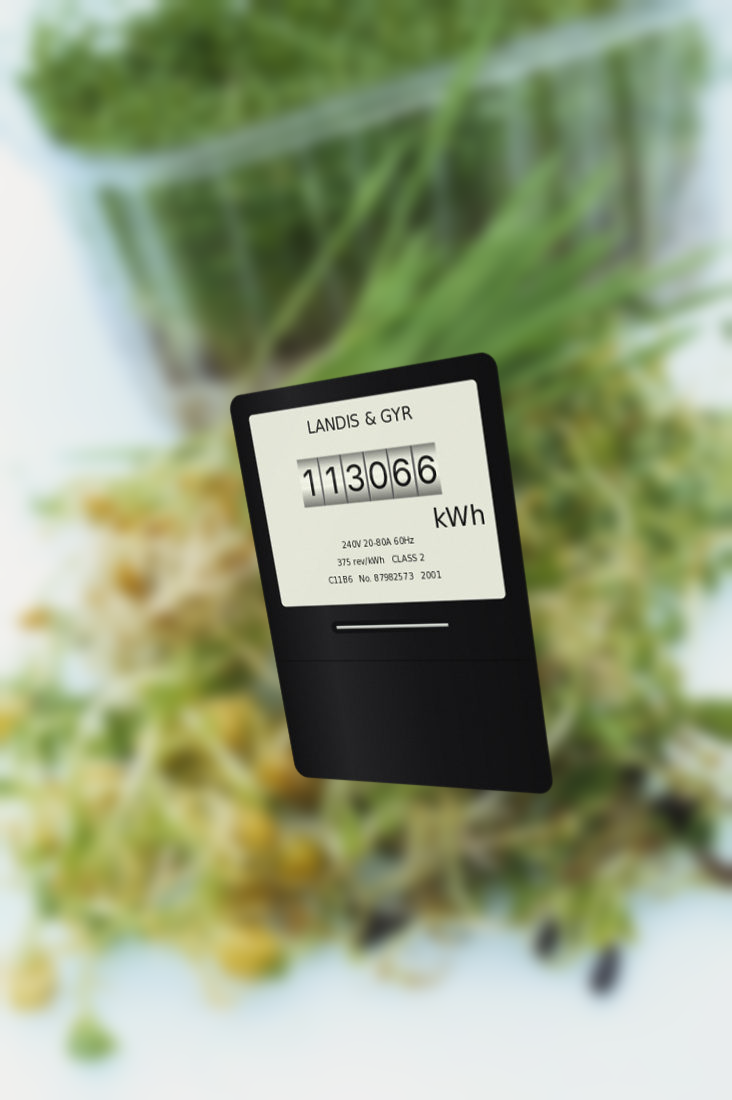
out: 113066kWh
